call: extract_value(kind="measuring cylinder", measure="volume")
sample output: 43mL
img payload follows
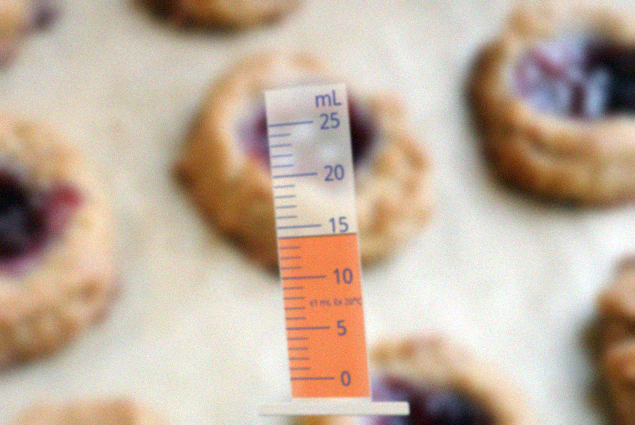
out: 14mL
